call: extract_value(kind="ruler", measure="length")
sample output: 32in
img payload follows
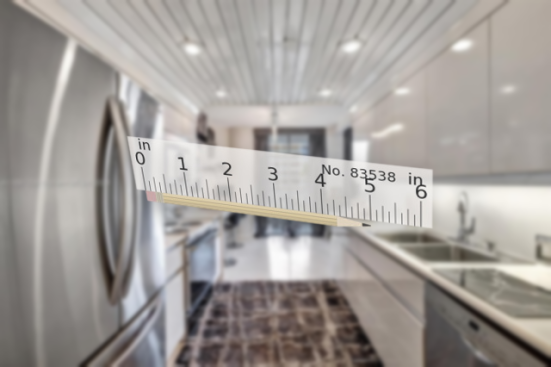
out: 5in
